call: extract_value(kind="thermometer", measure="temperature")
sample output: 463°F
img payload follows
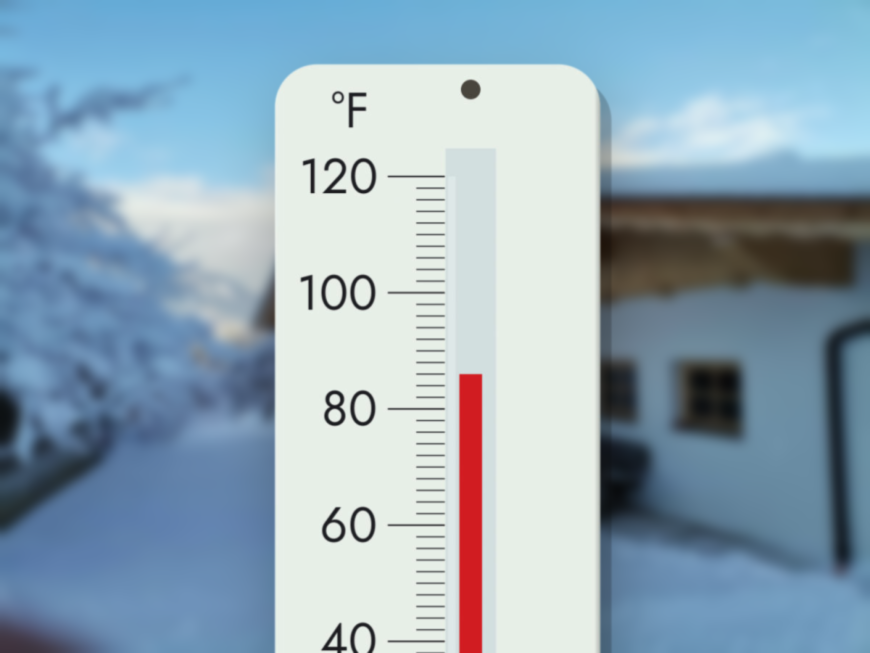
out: 86°F
